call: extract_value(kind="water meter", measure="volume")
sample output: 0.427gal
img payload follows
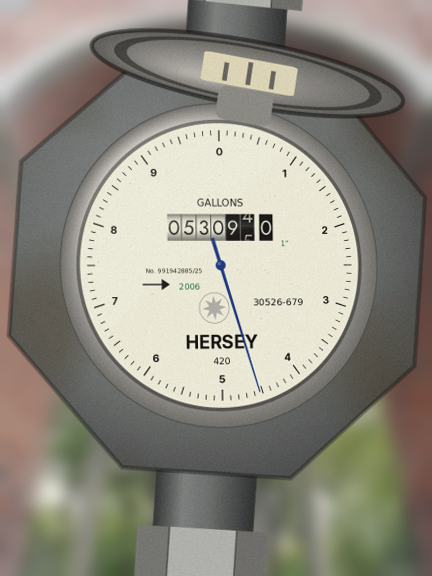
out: 530944.5gal
